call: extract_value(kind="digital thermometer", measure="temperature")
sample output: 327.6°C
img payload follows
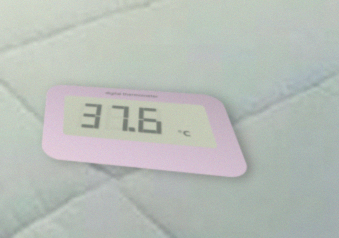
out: 37.6°C
